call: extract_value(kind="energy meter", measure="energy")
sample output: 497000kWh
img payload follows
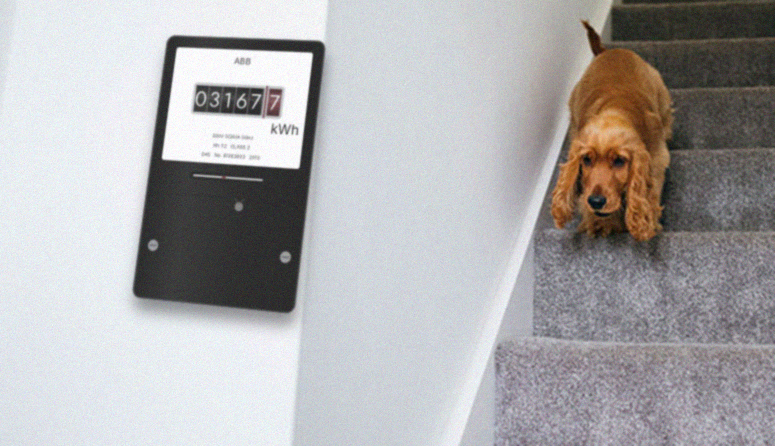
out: 3167.7kWh
